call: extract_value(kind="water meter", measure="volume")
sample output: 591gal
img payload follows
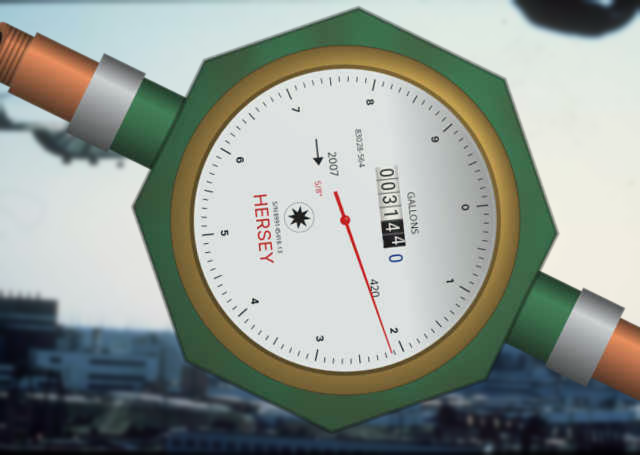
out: 31442.1gal
